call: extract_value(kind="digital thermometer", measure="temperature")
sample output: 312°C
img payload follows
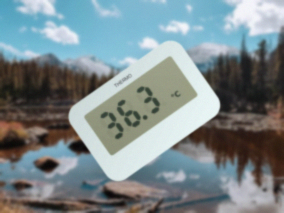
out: 36.3°C
